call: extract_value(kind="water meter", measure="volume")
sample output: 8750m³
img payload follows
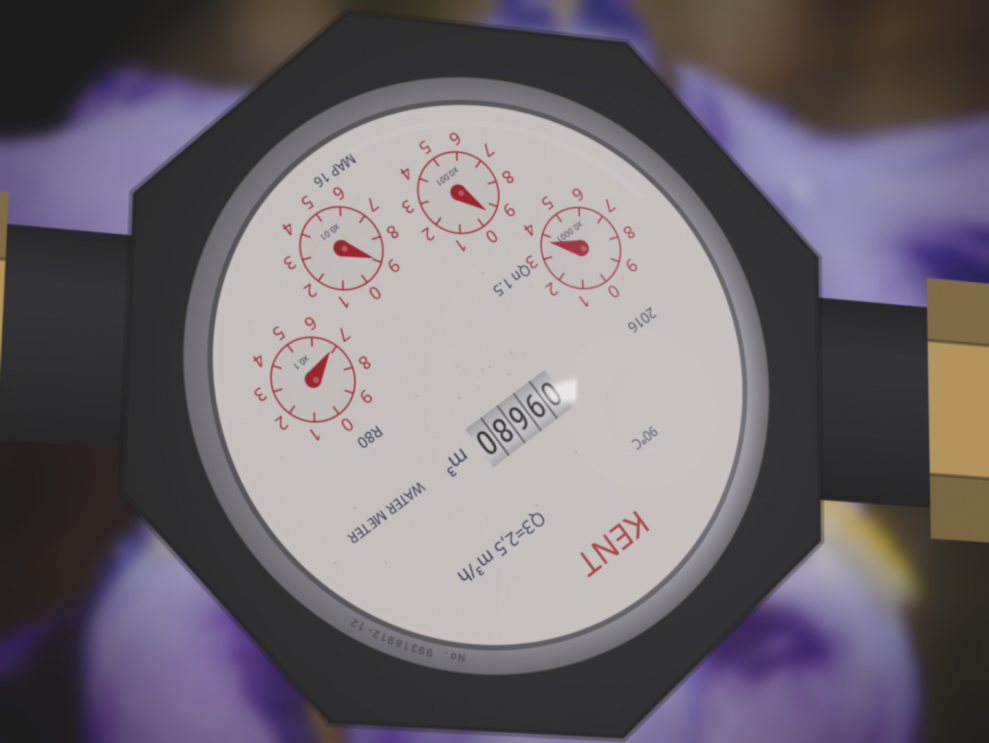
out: 9680.6893m³
